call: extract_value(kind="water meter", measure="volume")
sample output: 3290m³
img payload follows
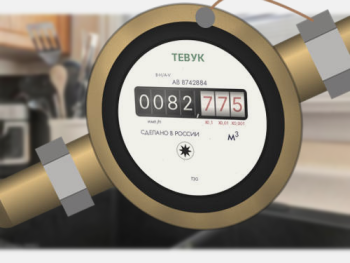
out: 82.775m³
